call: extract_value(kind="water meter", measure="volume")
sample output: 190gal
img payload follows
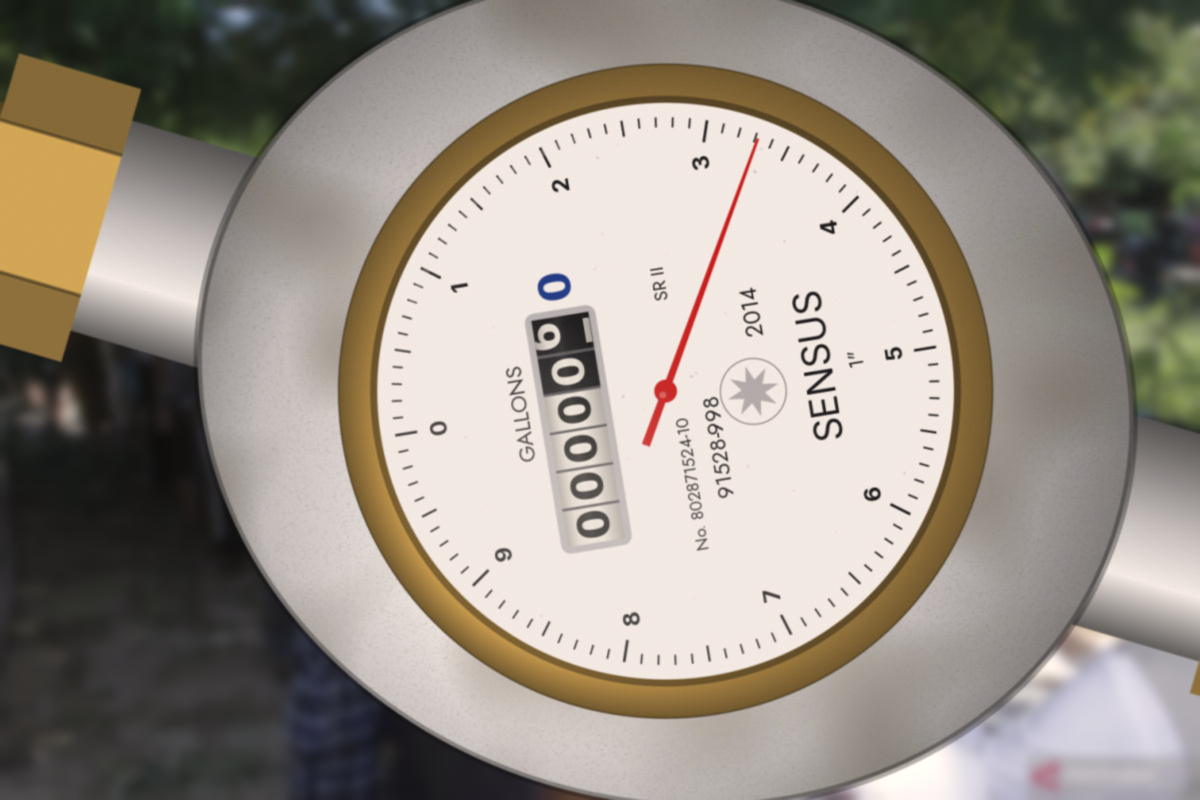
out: 63.3gal
